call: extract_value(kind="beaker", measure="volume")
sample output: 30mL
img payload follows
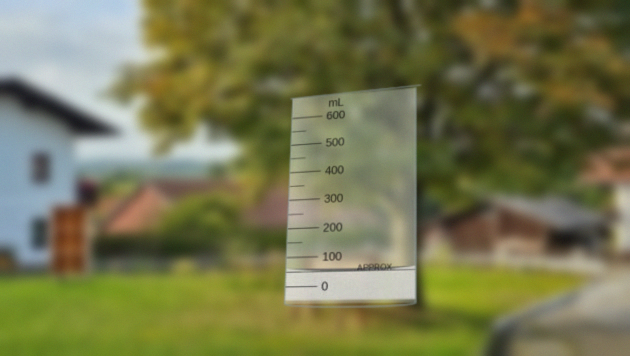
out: 50mL
